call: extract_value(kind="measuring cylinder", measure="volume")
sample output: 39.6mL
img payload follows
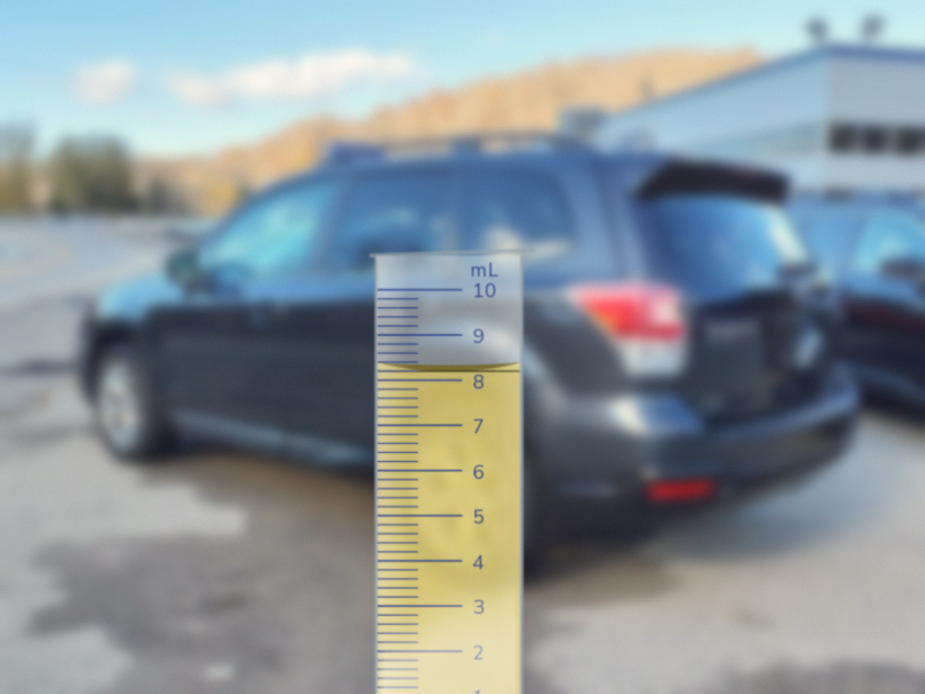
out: 8.2mL
